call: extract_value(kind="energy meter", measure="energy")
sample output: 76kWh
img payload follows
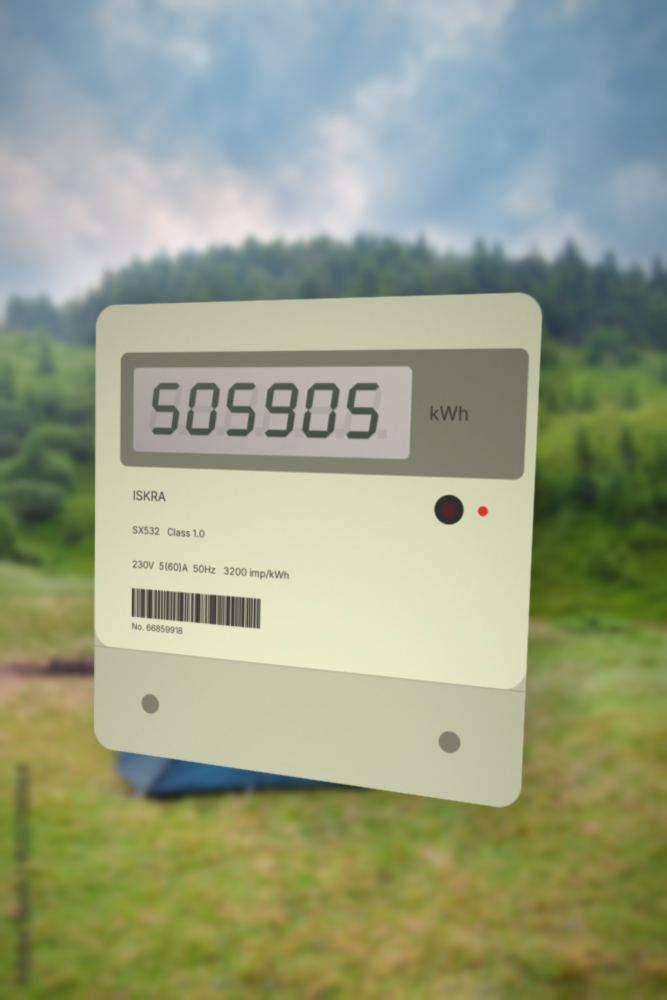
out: 505905kWh
